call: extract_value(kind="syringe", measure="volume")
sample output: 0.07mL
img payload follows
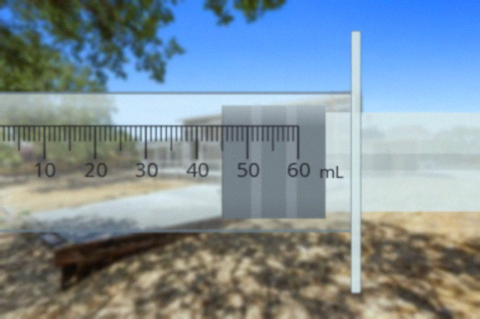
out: 45mL
